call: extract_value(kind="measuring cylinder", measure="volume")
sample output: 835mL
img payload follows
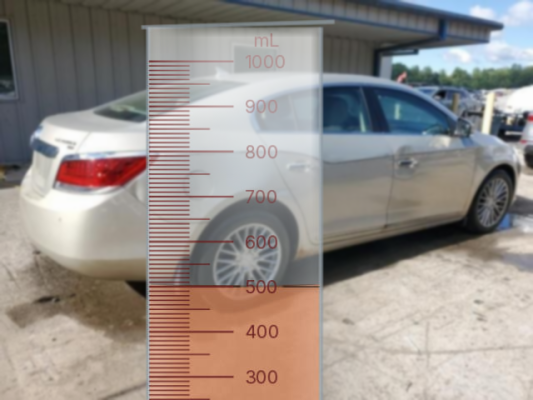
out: 500mL
